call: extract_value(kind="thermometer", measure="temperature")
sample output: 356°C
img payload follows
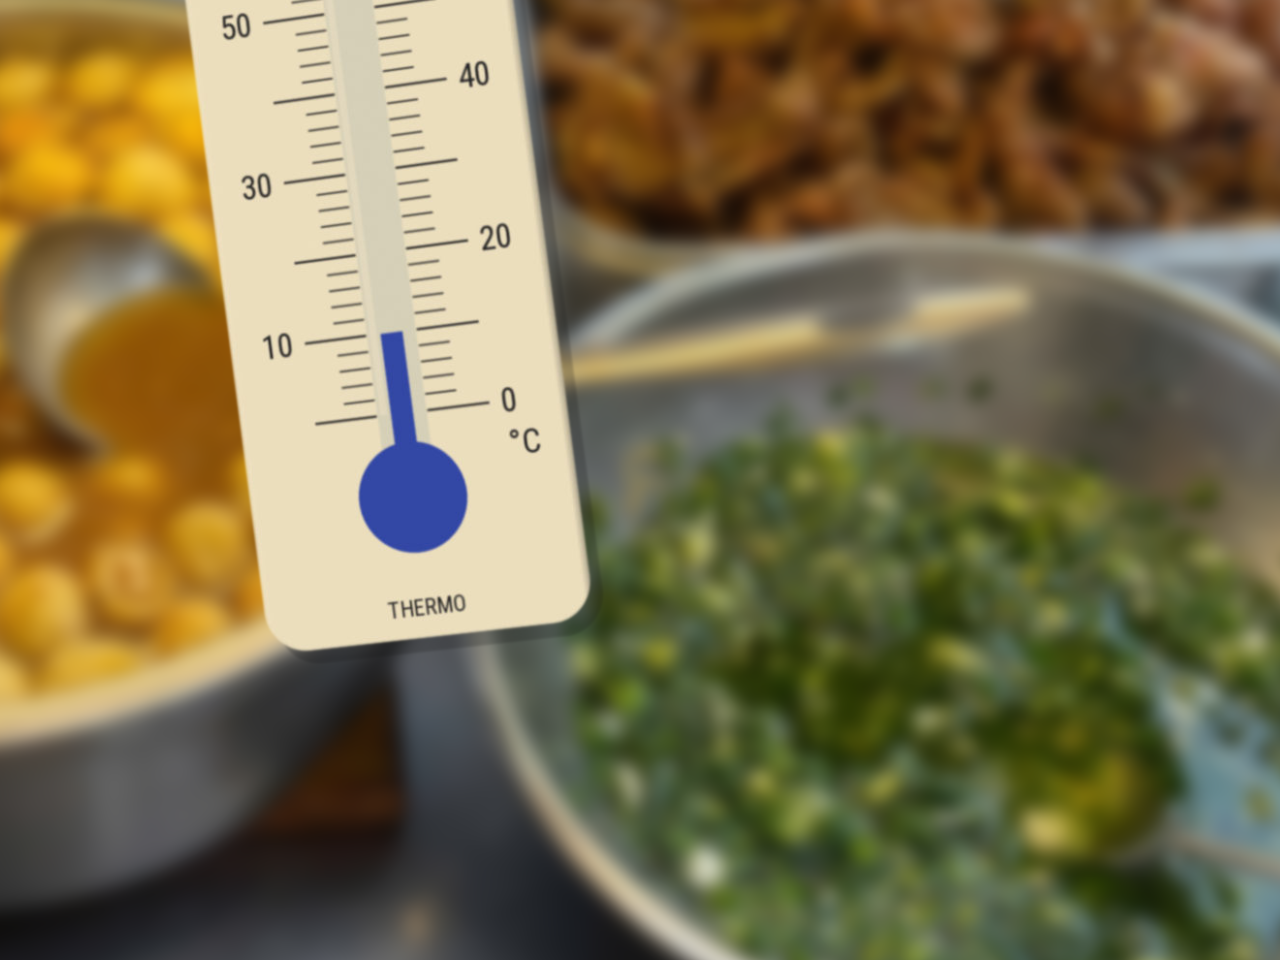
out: 10°C
